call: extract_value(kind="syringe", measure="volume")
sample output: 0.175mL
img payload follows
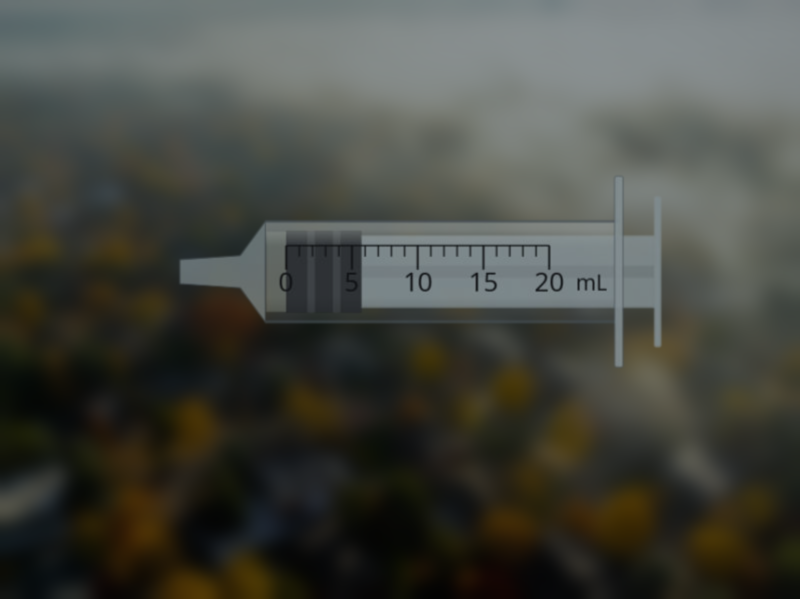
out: 0mL
